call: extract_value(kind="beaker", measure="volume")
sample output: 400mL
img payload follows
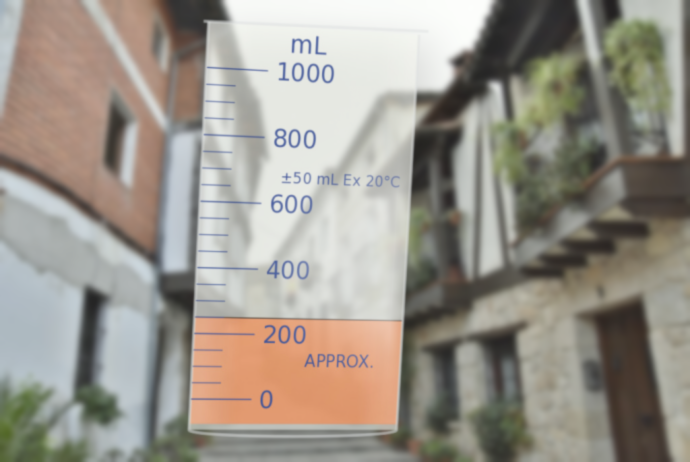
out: 250mL
